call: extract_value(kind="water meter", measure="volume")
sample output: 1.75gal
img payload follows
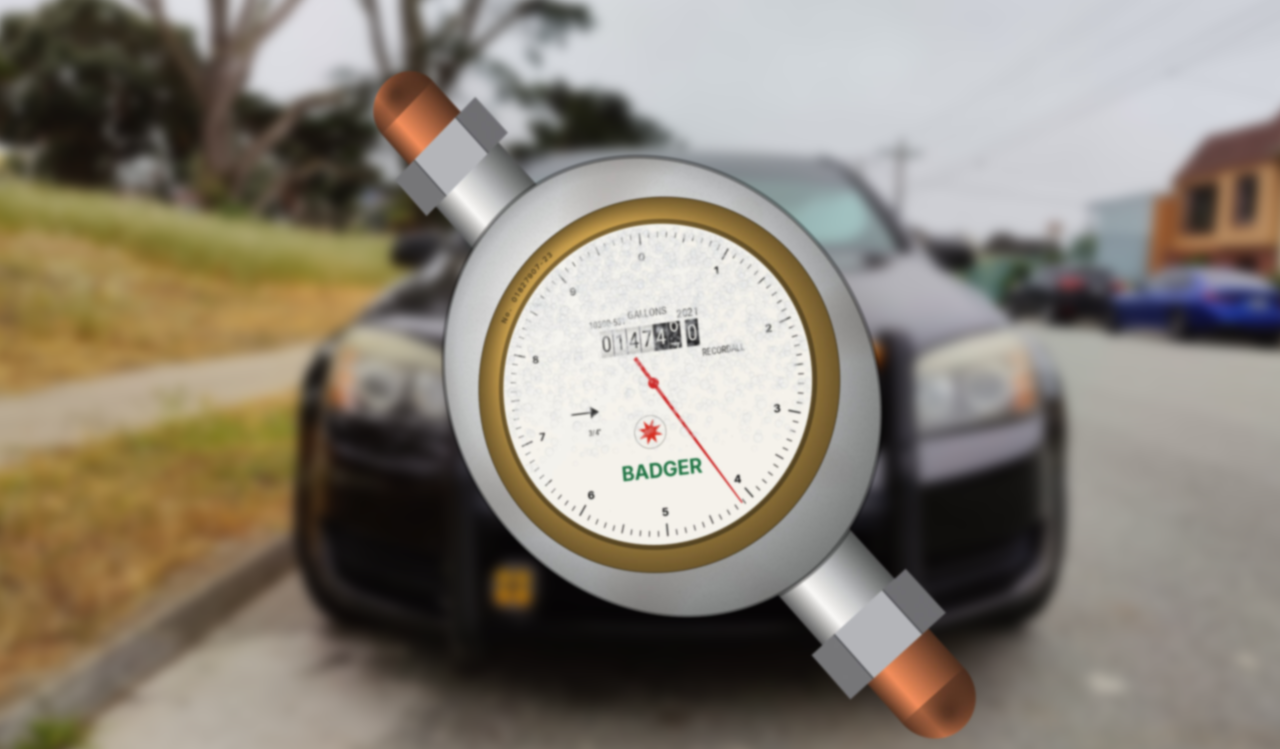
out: 147464.1gal
